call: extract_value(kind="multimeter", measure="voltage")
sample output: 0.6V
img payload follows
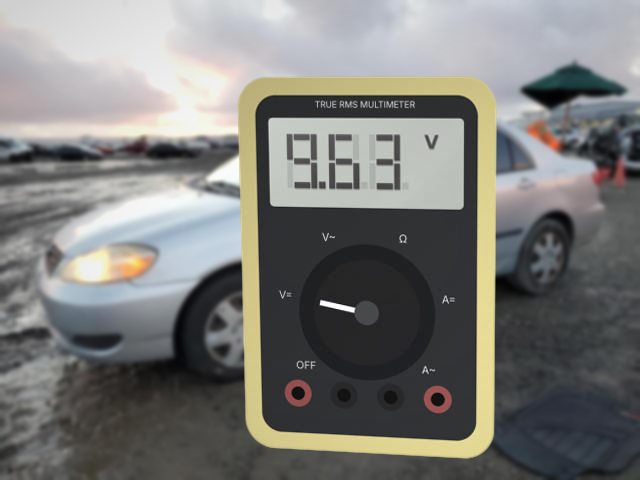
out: 9.63V
